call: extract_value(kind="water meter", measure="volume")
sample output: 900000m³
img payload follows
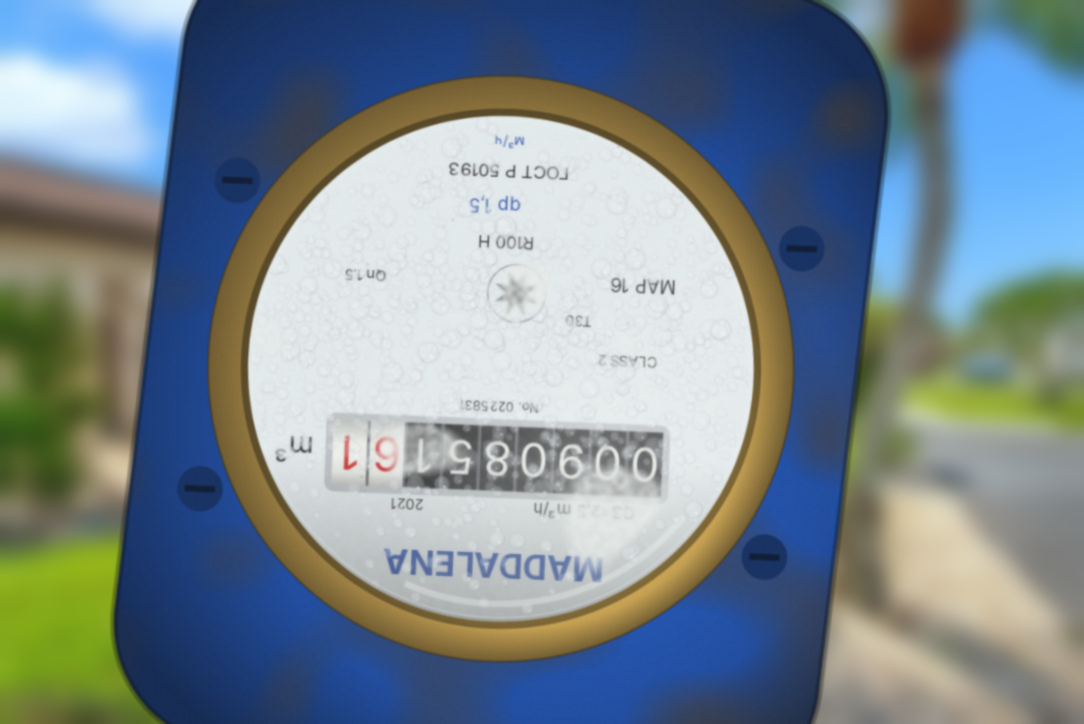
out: 90851.61m³
